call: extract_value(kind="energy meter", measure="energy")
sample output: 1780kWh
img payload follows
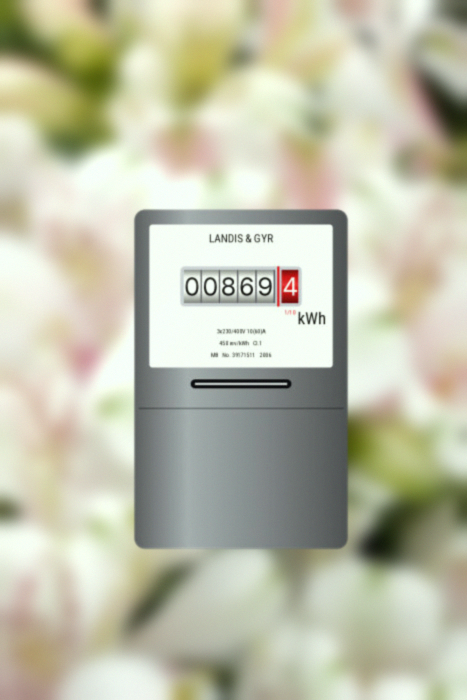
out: 869.4kWh
